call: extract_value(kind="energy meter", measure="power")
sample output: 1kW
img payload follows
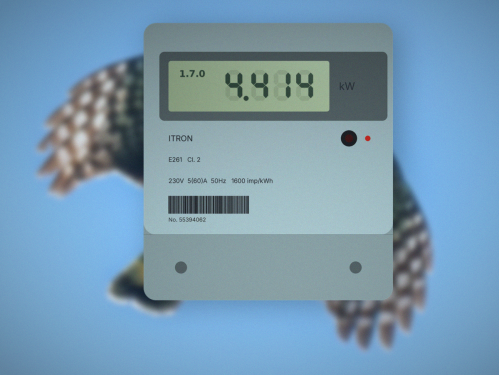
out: 4.414kW
